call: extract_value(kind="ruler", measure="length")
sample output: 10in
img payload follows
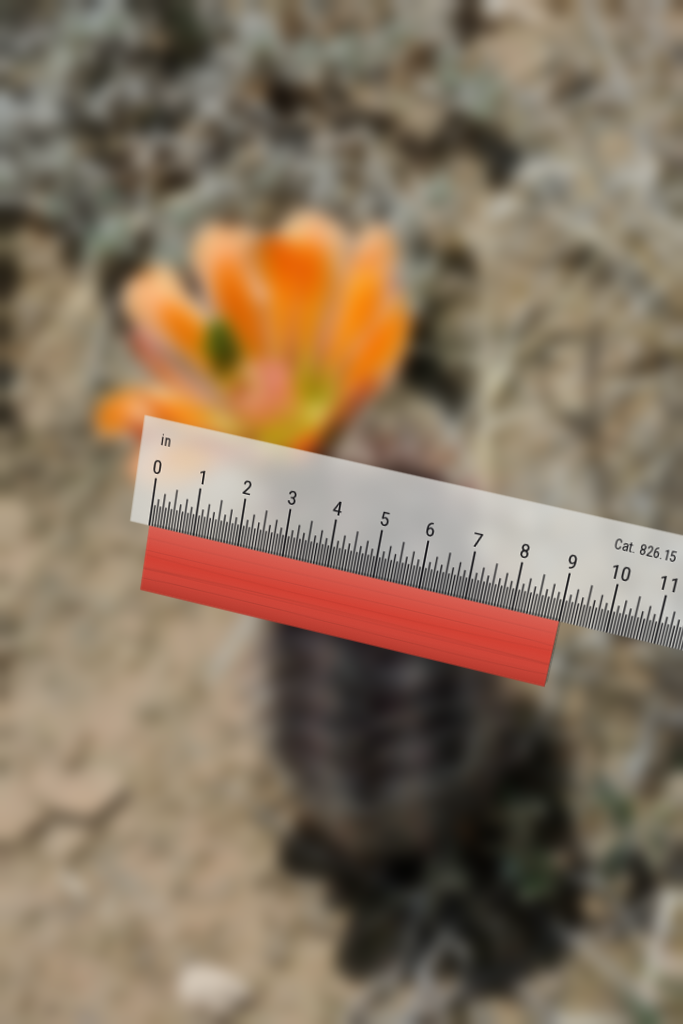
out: 9in
